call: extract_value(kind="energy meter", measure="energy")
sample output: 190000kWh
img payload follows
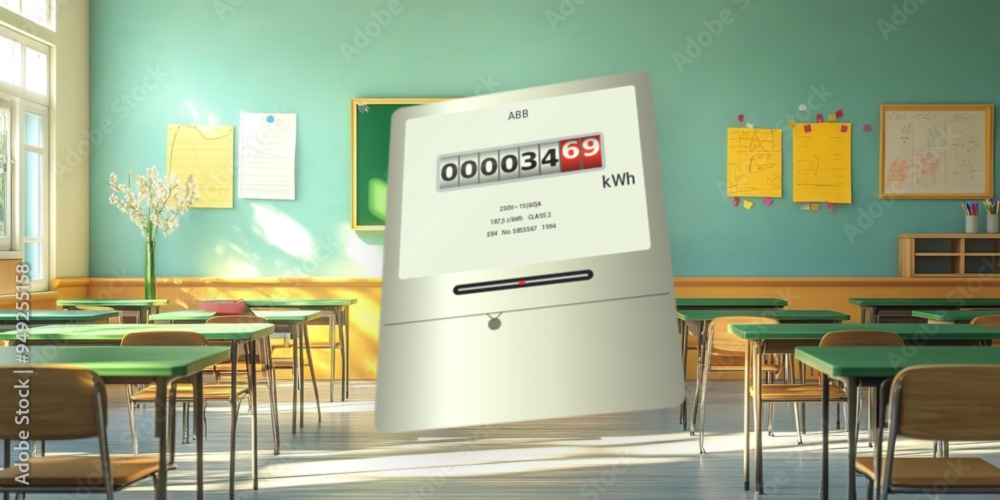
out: 34.69kWh
